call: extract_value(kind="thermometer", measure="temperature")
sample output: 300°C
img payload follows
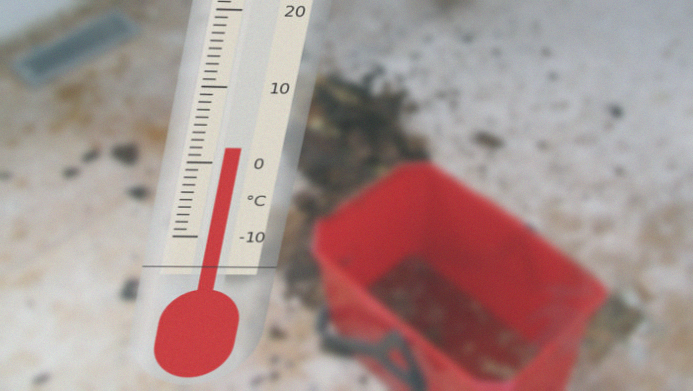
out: 2°C
